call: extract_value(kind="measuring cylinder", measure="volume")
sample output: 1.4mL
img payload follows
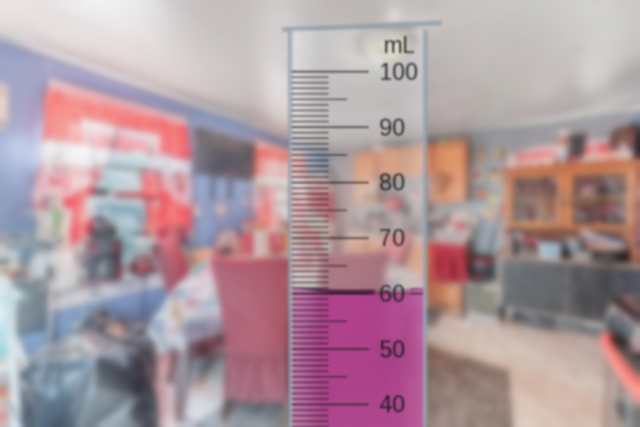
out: 60mL
